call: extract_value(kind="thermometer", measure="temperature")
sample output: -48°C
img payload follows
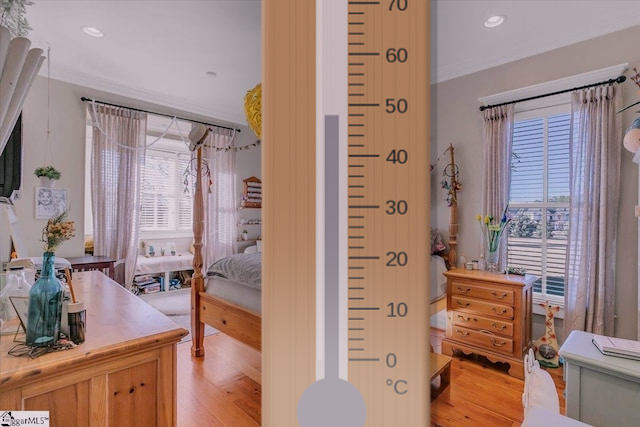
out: 48°C
